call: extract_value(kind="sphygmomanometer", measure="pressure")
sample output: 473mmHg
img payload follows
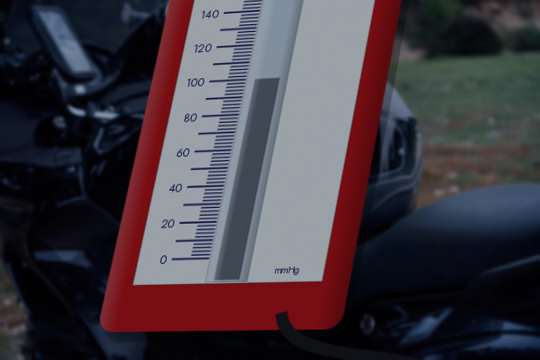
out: 100mmHg
